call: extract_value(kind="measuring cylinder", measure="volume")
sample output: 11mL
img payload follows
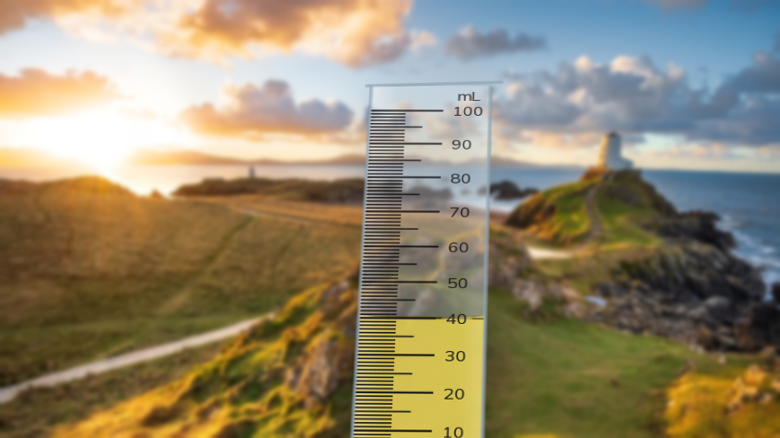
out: 40mL
